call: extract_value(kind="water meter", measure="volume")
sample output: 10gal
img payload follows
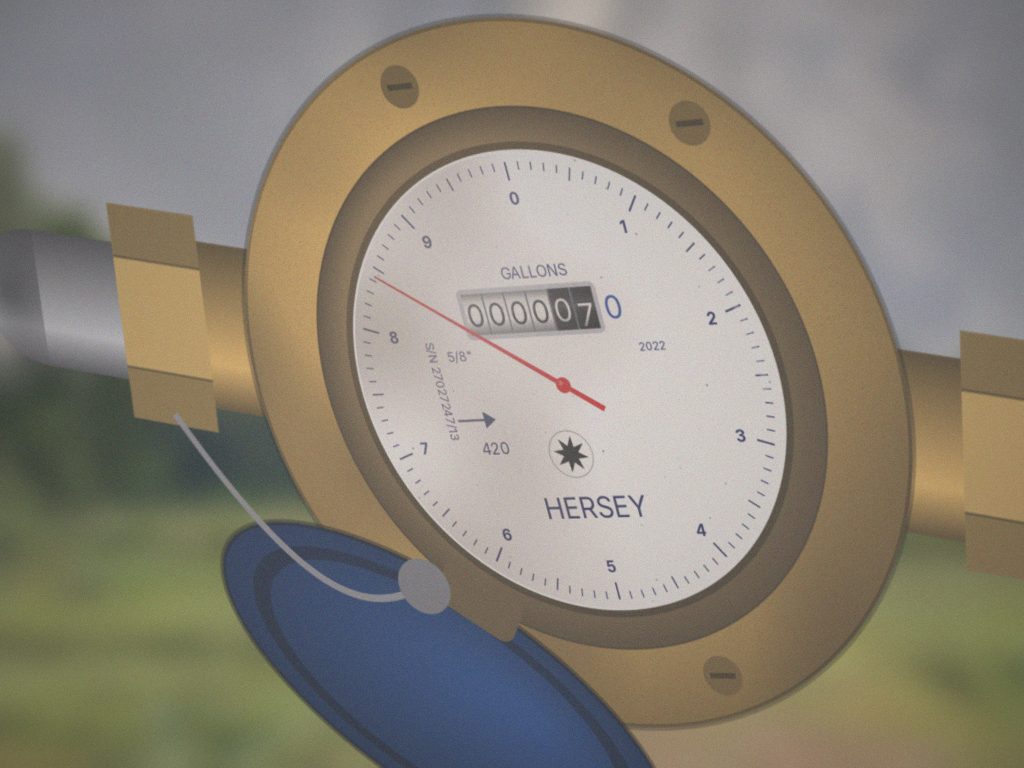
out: 68.4gal
